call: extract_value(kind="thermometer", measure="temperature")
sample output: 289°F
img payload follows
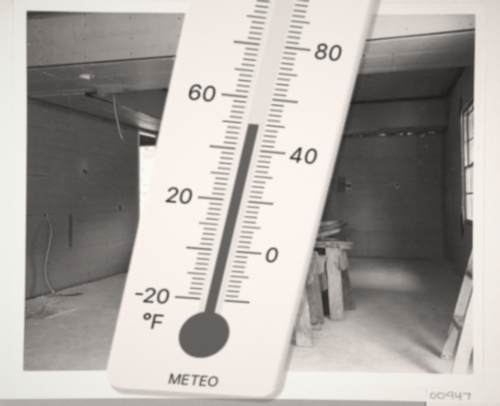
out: 50°F
